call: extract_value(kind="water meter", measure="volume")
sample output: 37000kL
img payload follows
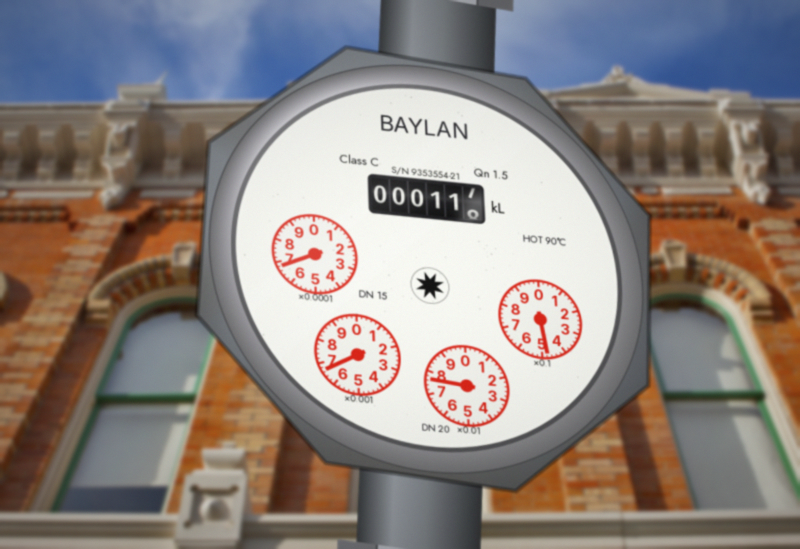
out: 117.4766kL
